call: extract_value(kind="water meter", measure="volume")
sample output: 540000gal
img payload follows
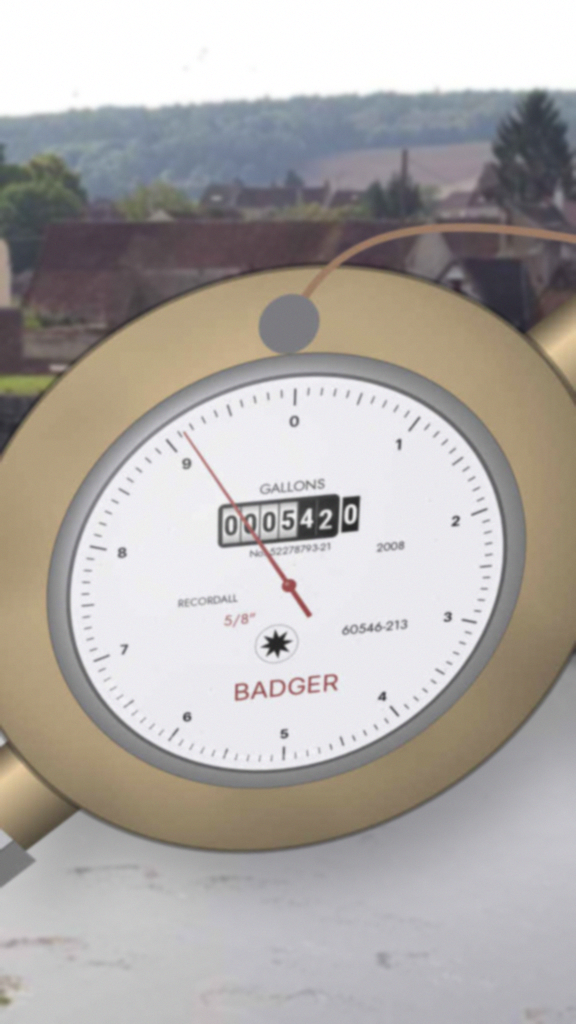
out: 5419.1gal
